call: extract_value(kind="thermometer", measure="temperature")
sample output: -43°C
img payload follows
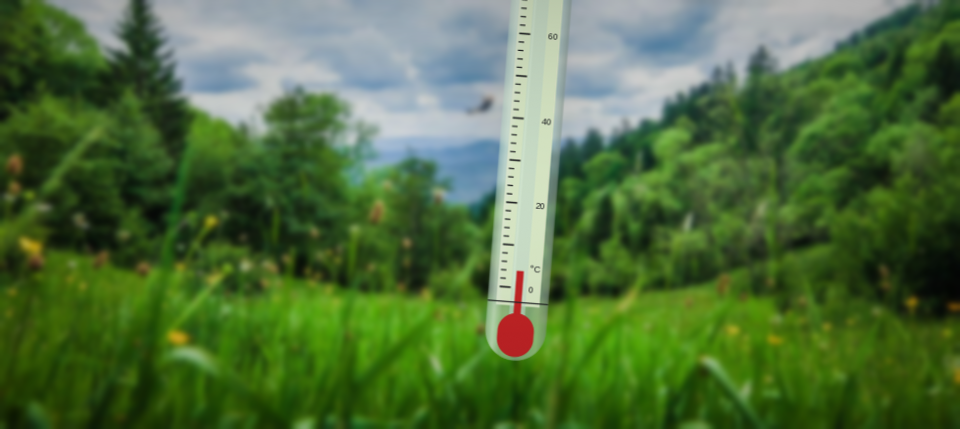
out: 4°C
